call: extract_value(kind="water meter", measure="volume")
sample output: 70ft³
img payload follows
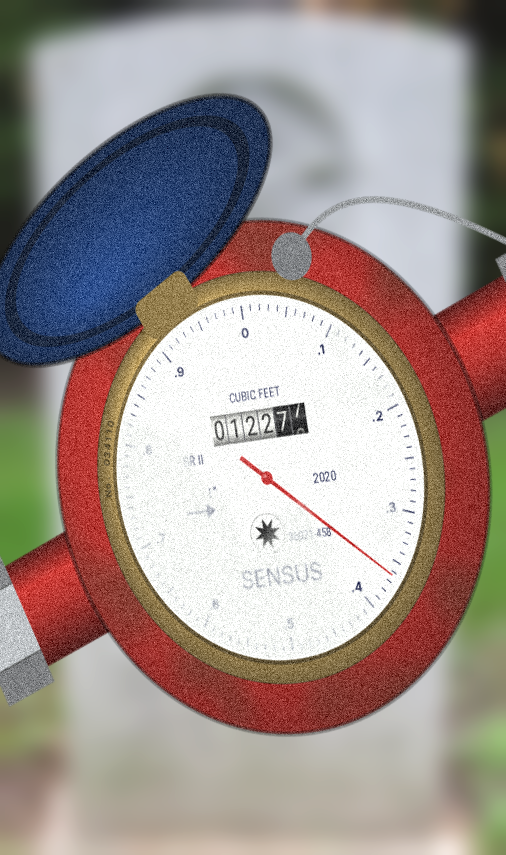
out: 12277.36ft³
